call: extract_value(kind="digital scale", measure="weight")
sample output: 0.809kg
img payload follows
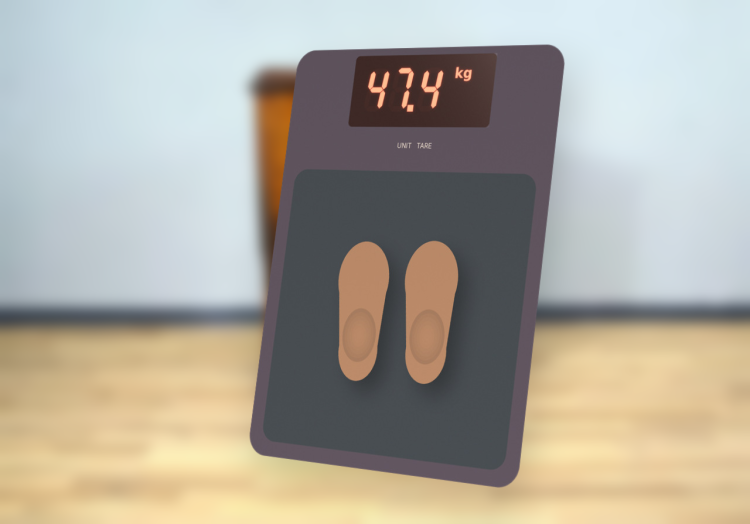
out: 47.4kg
